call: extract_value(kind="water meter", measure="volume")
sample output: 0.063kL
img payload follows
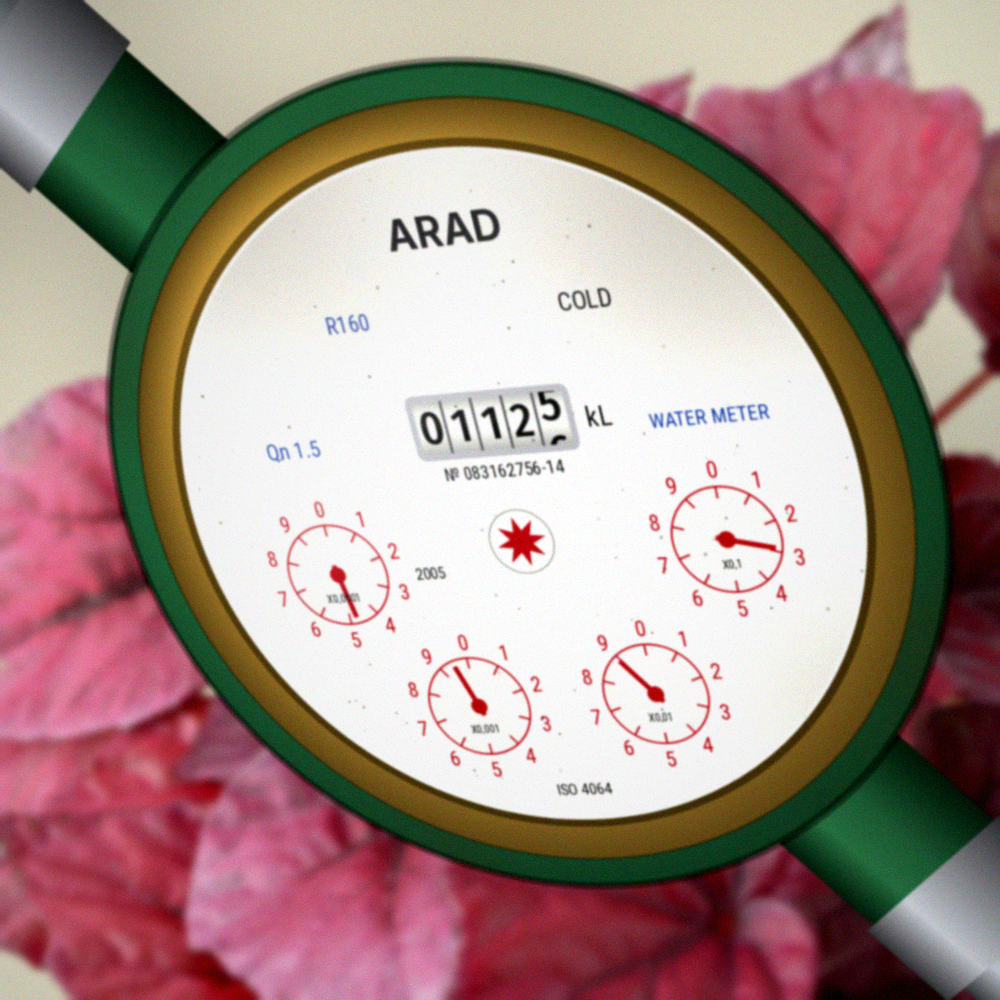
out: 1125.2894kL
